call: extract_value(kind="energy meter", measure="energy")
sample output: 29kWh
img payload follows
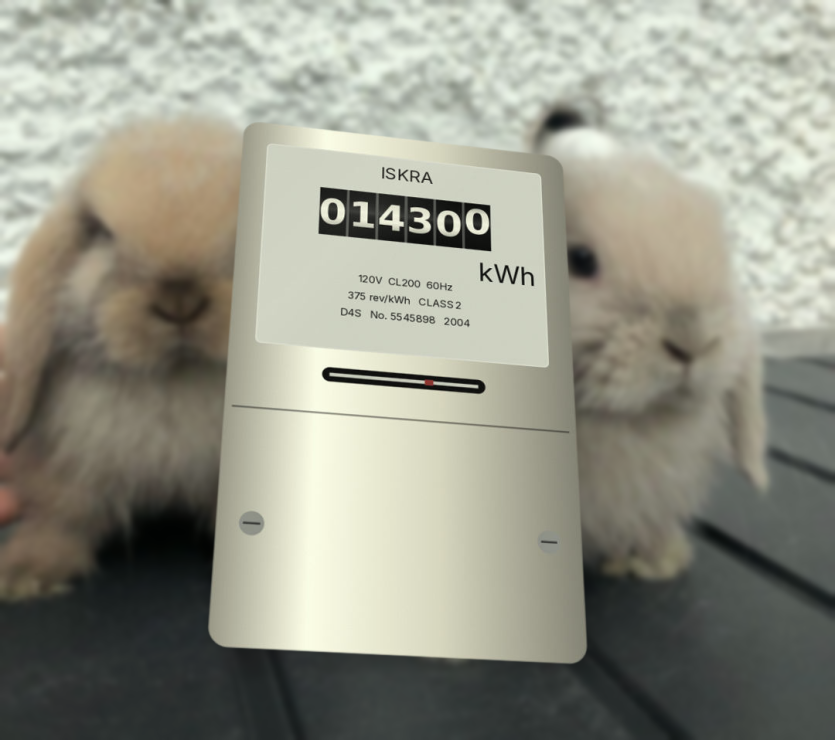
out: 14300kWh
